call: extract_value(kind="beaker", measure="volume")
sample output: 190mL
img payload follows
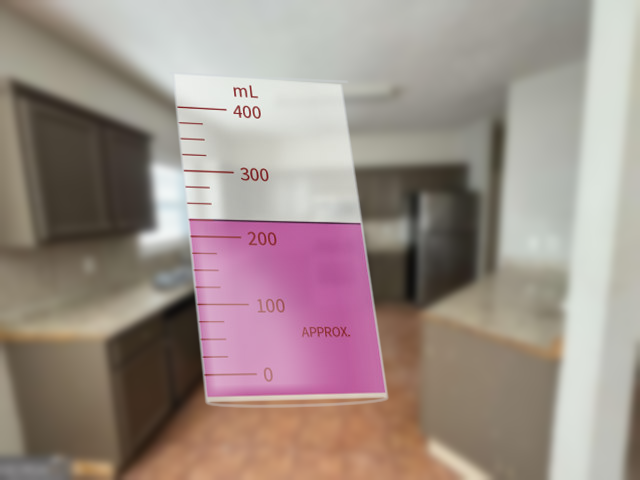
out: 225mL
